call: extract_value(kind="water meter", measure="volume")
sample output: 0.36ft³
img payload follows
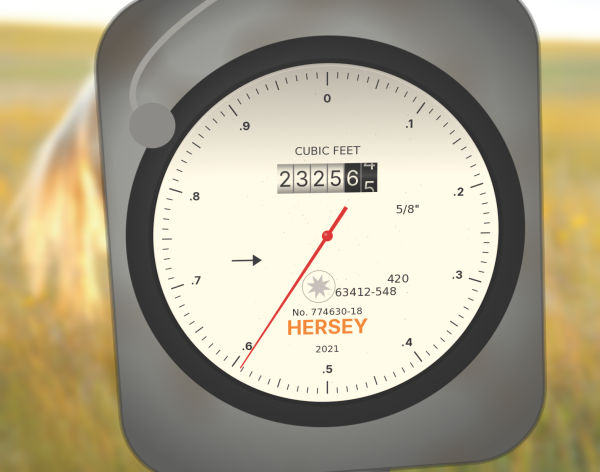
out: 232564.59ft³
